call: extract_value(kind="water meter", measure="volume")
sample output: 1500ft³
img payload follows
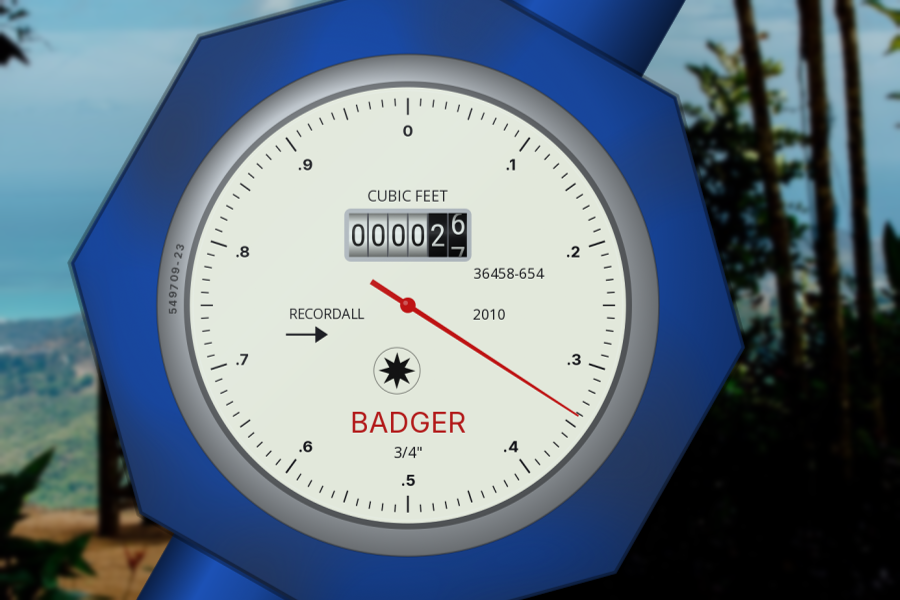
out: 26.34ft³
